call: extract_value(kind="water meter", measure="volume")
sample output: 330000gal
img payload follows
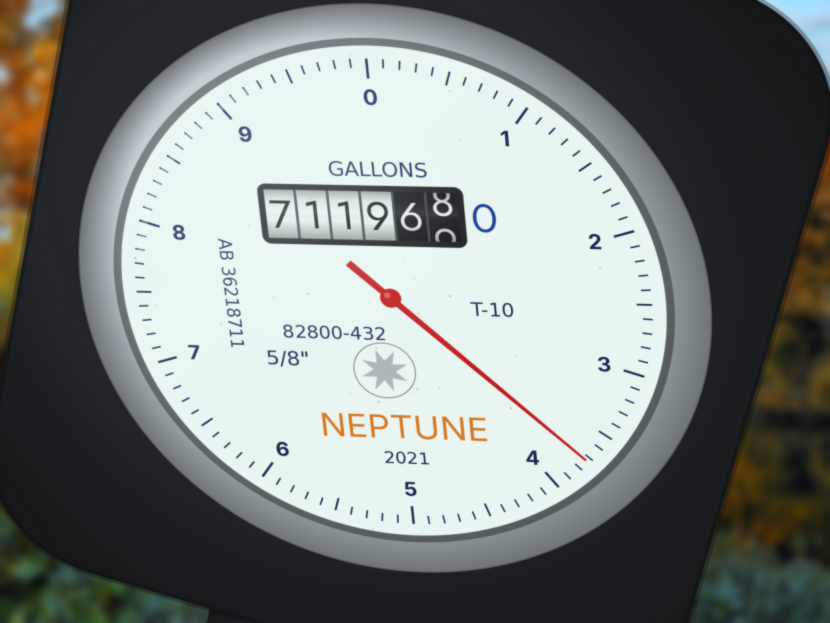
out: 7119683.7gal
